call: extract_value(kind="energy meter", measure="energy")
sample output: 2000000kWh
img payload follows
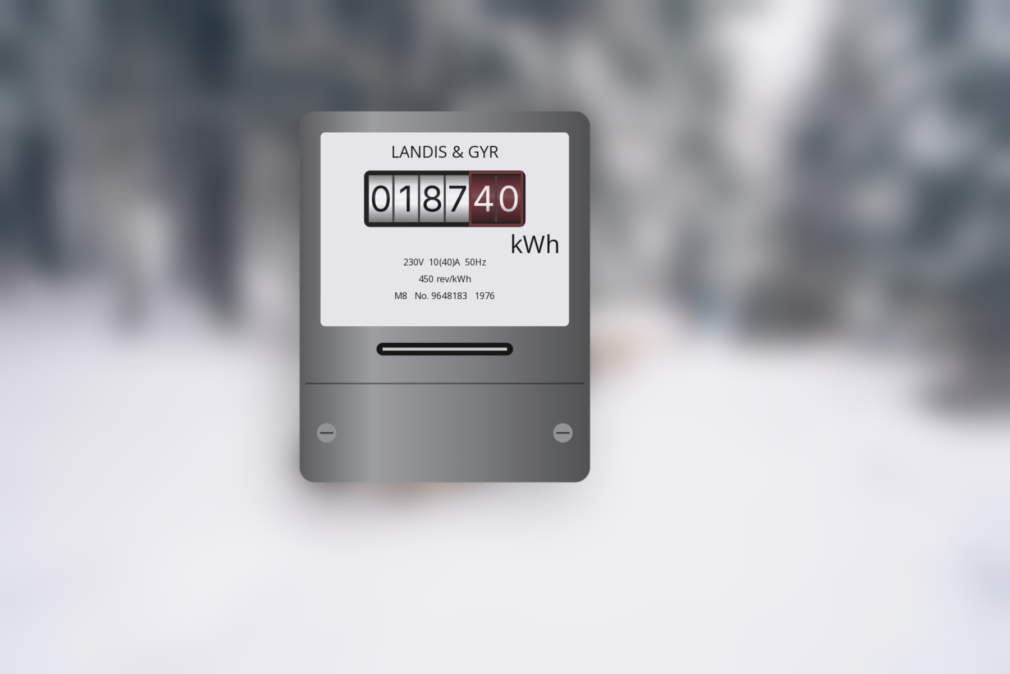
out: 187.40kWh
